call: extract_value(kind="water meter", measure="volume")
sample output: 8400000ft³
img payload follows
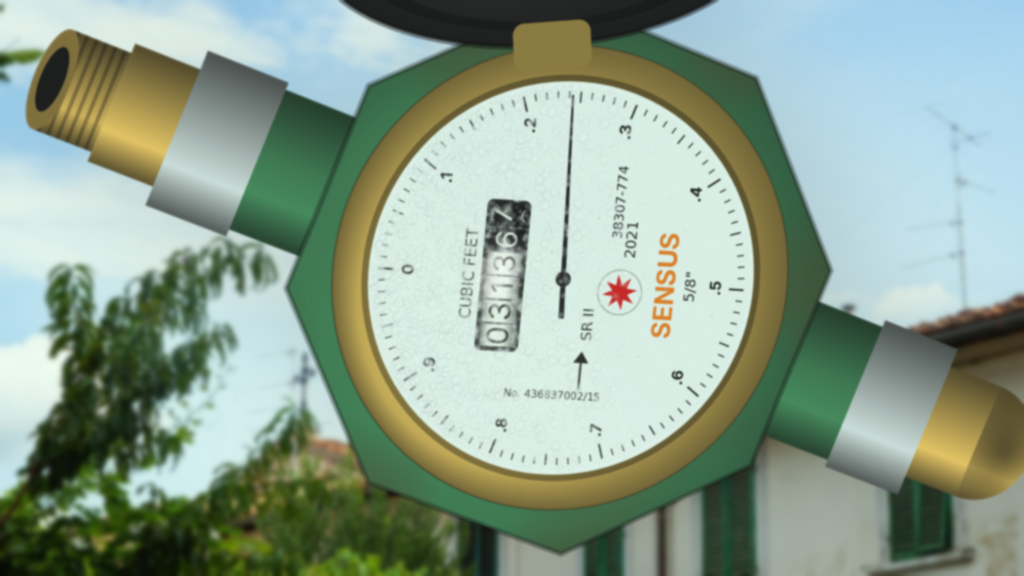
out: 31367.24ft³
